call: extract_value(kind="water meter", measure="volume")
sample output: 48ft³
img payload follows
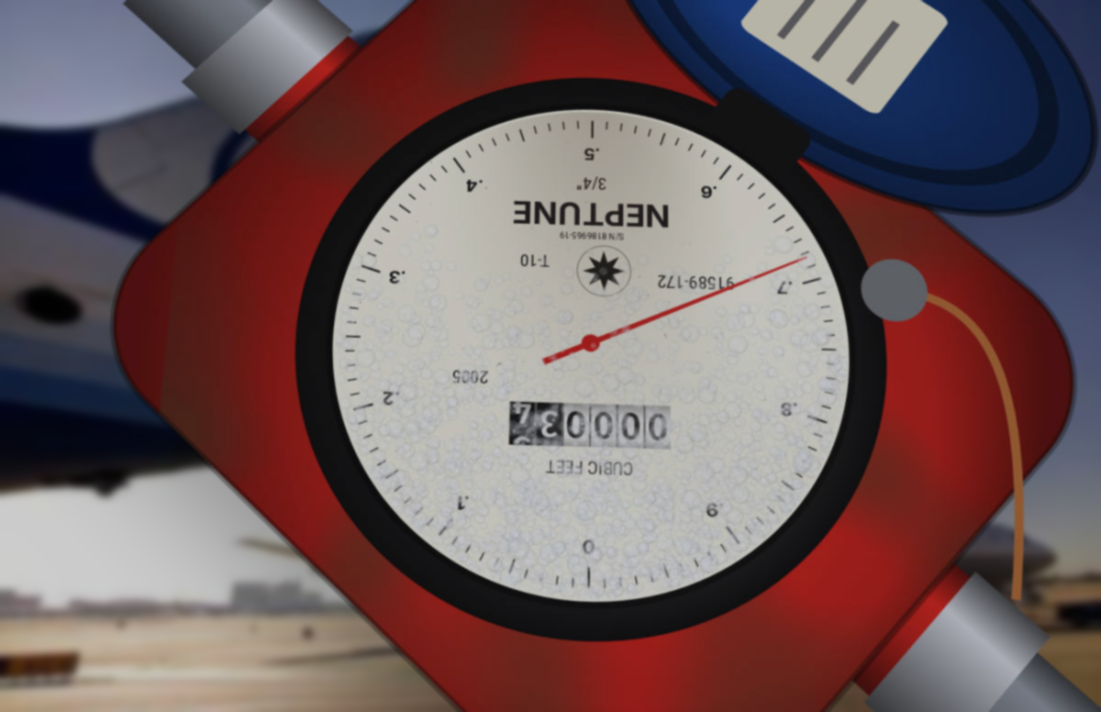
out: 33.68ft³
